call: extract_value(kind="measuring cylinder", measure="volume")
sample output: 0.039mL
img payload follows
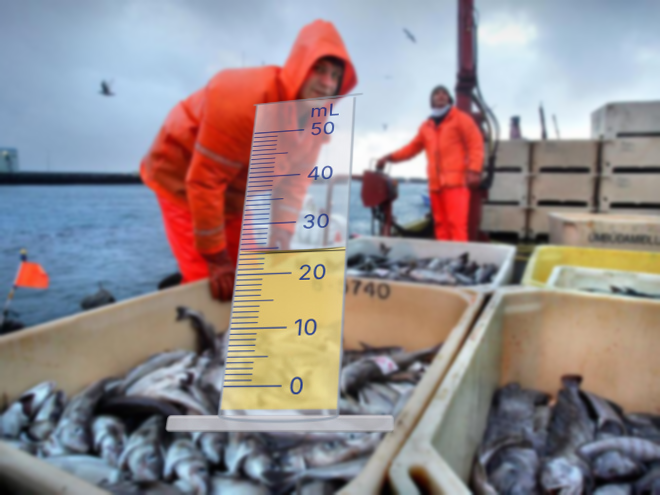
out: 24mL
